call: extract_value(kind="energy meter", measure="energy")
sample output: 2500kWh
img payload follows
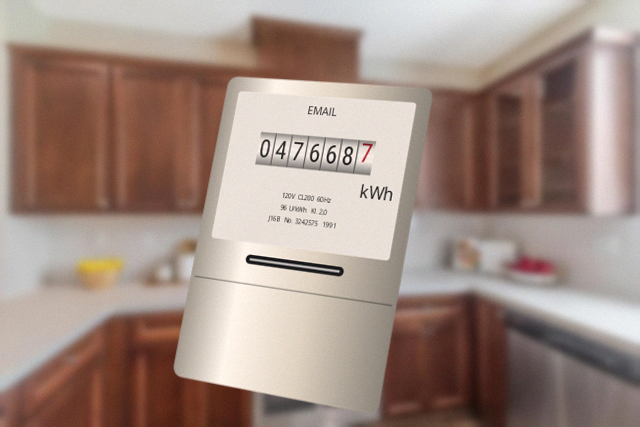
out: 47668.7kWh
